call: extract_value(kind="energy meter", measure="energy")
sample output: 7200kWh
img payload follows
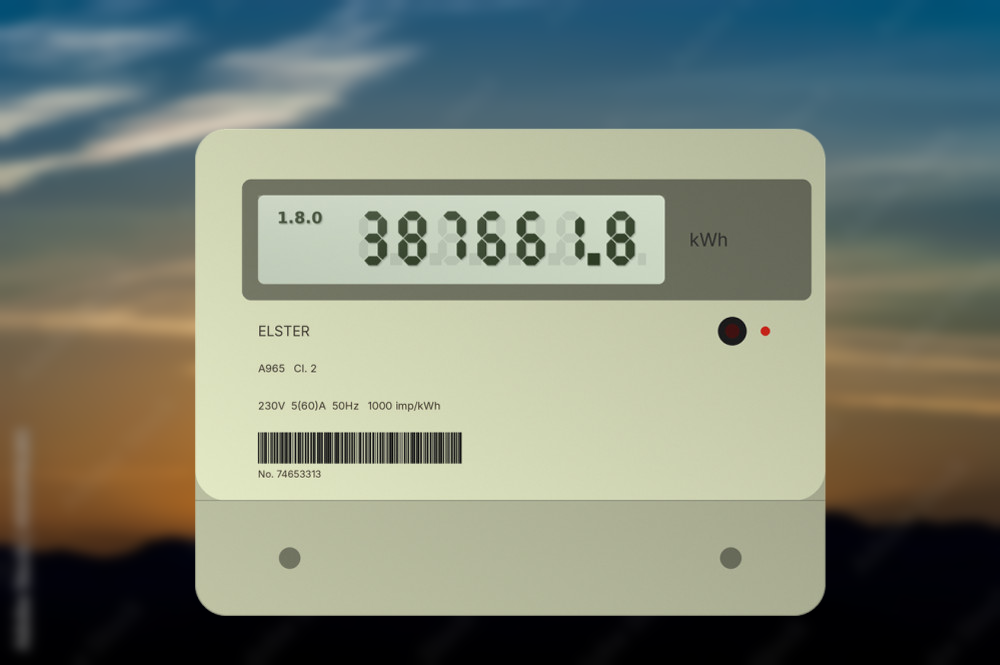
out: 387661.8kWh
